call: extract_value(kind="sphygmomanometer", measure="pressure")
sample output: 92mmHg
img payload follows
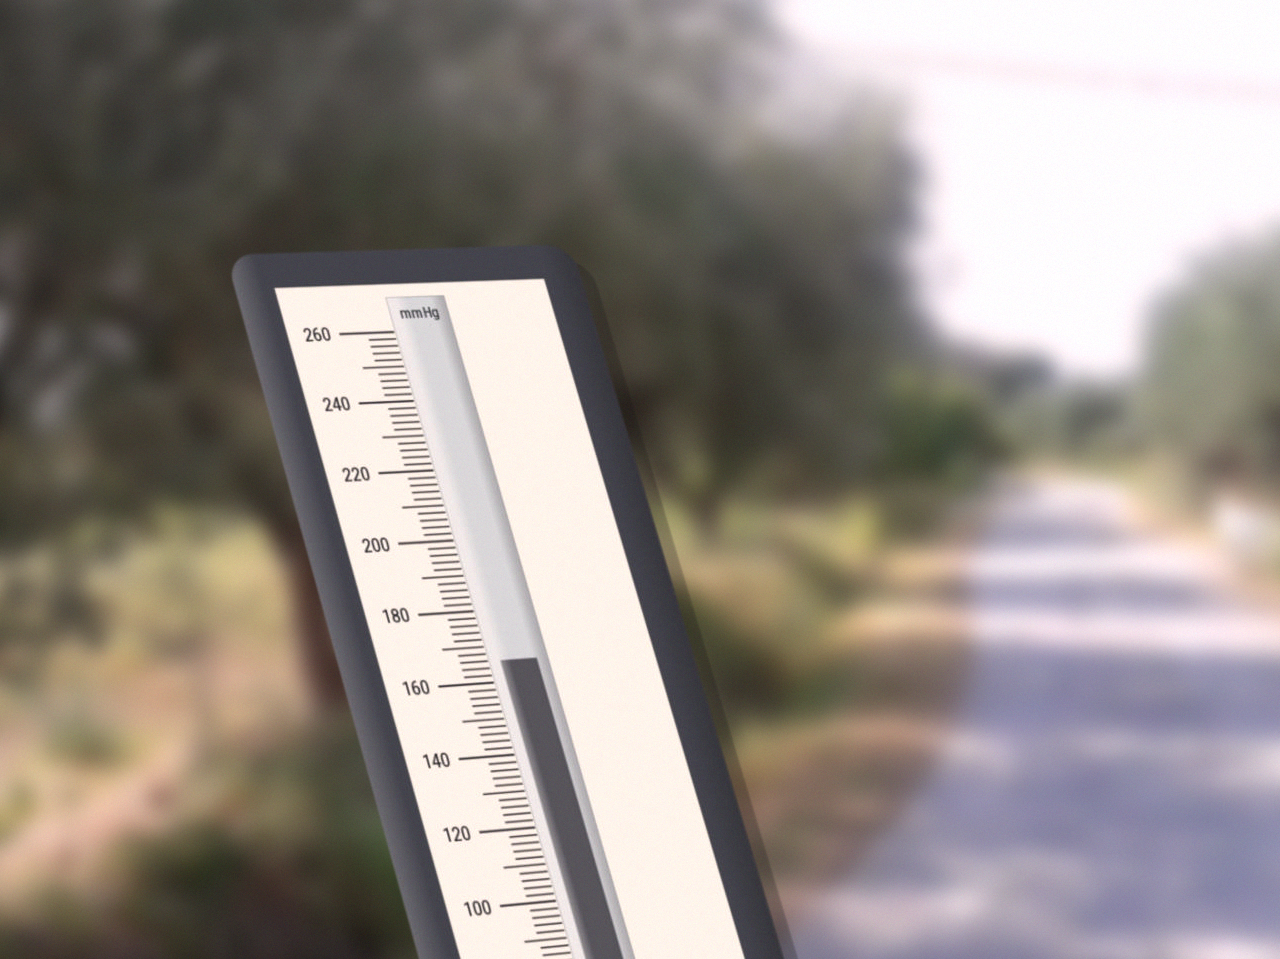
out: 166mmHg
